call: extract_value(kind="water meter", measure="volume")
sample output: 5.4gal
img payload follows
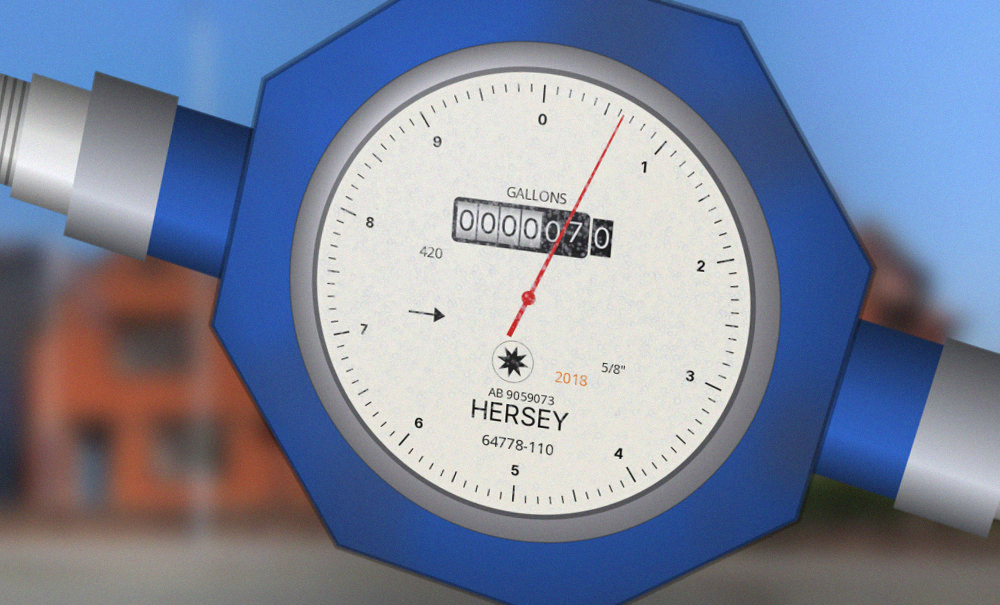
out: 70.6gal
